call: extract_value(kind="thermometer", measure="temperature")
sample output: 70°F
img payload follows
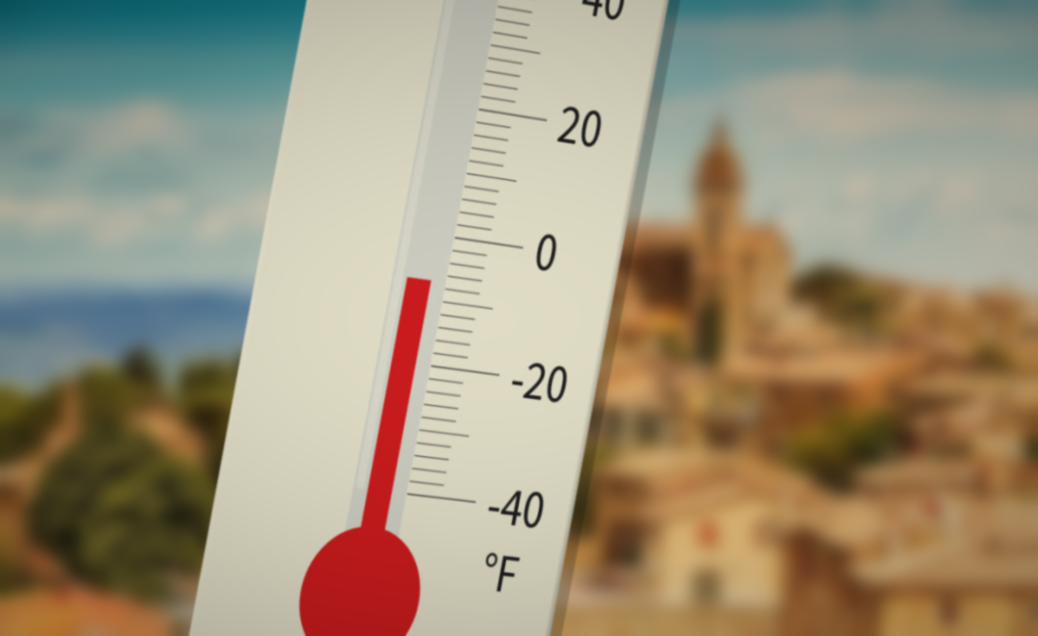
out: -7°F
